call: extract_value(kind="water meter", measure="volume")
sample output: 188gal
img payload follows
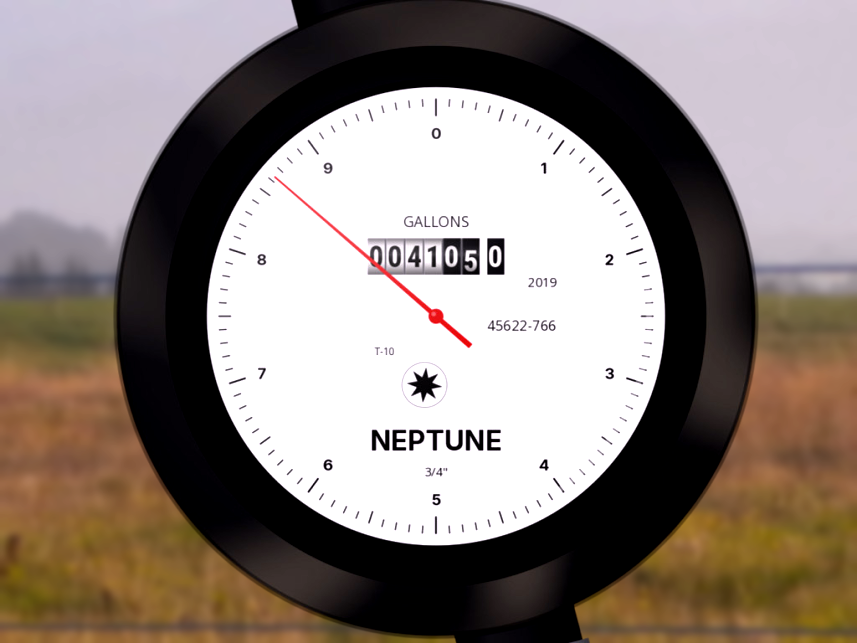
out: 41048.6gal
